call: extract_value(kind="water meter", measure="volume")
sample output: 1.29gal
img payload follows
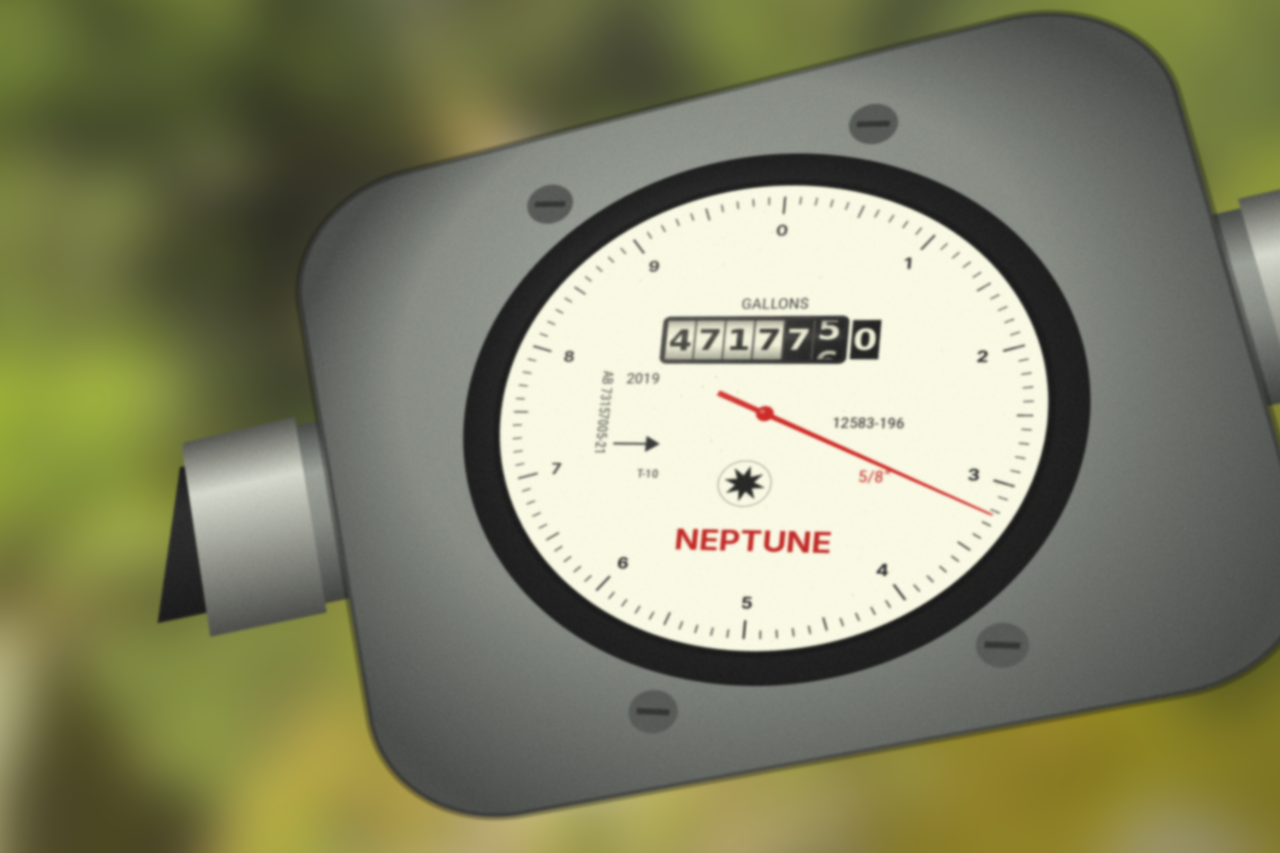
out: 4717753.2gal
